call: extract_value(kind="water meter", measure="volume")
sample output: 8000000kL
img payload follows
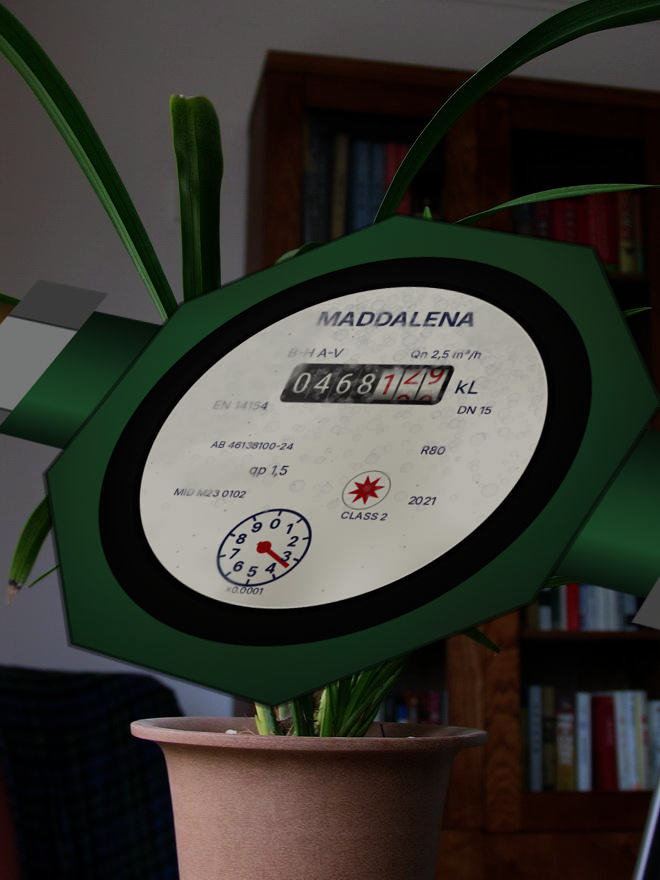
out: 468.1293kL
